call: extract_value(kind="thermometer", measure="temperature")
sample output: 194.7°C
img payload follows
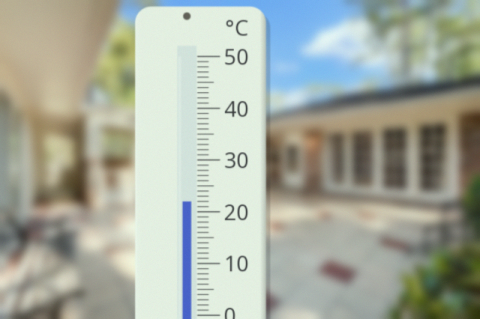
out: 22°C
